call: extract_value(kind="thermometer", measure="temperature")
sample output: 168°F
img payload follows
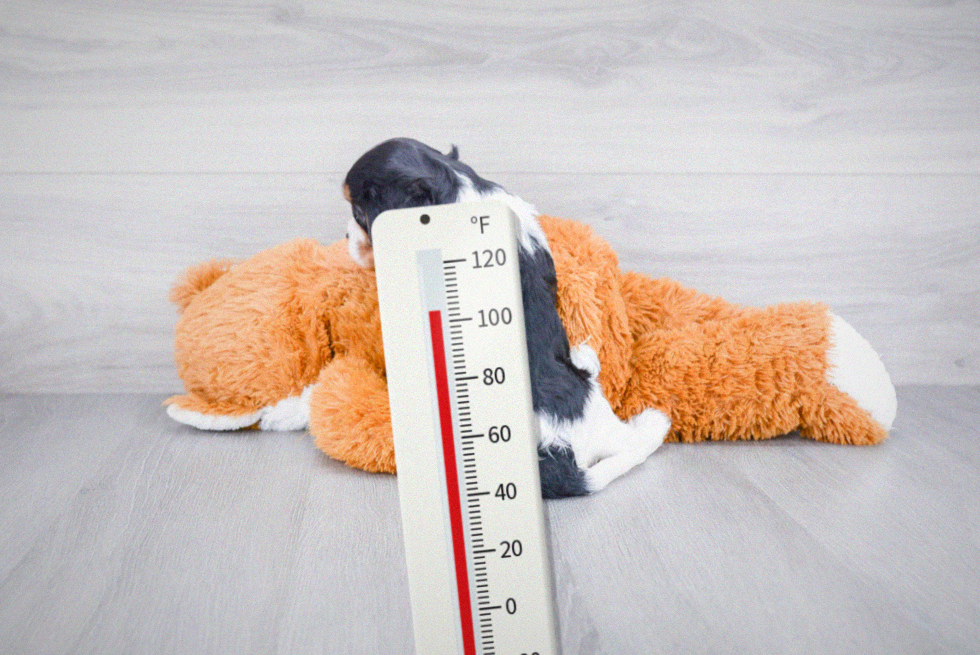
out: 104°F
